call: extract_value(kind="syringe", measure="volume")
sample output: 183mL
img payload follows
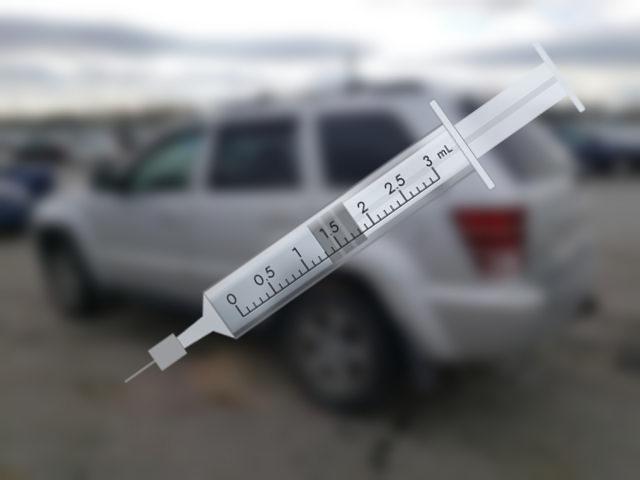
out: 1.3mL
